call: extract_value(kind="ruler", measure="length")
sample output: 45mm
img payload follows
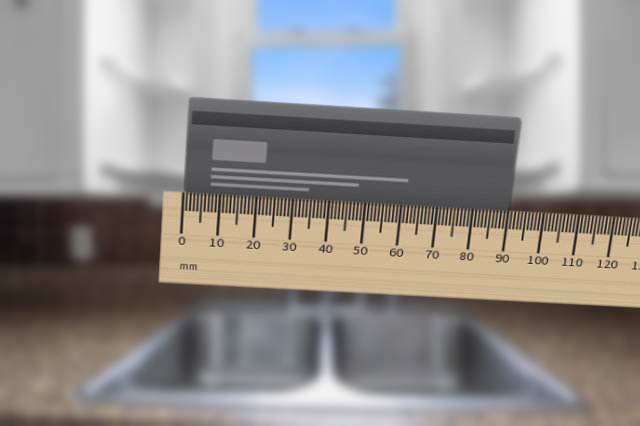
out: 90mm
